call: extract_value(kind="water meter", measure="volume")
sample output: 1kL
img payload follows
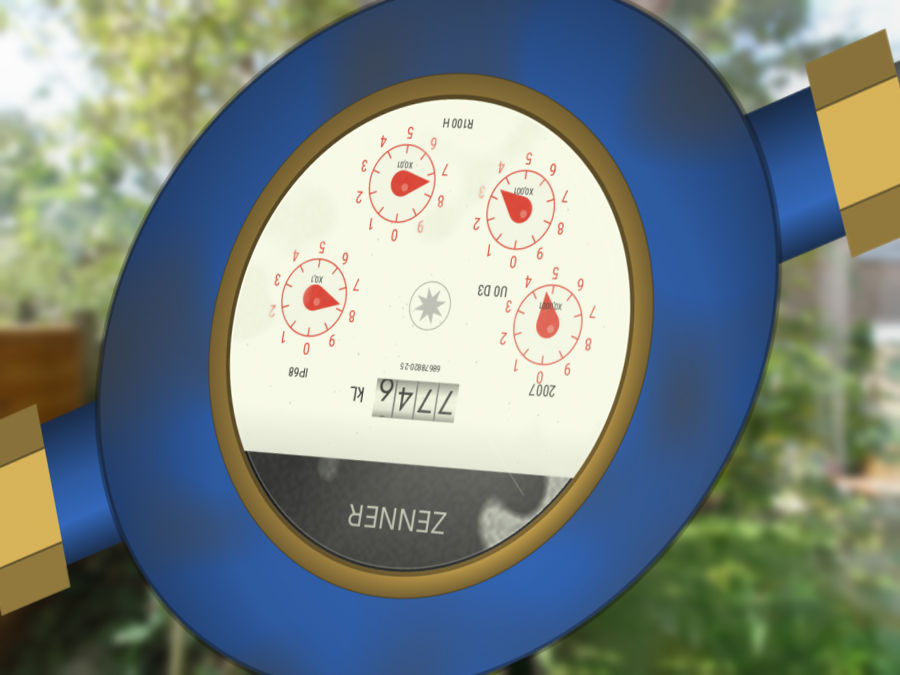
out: 7745.7734kL
